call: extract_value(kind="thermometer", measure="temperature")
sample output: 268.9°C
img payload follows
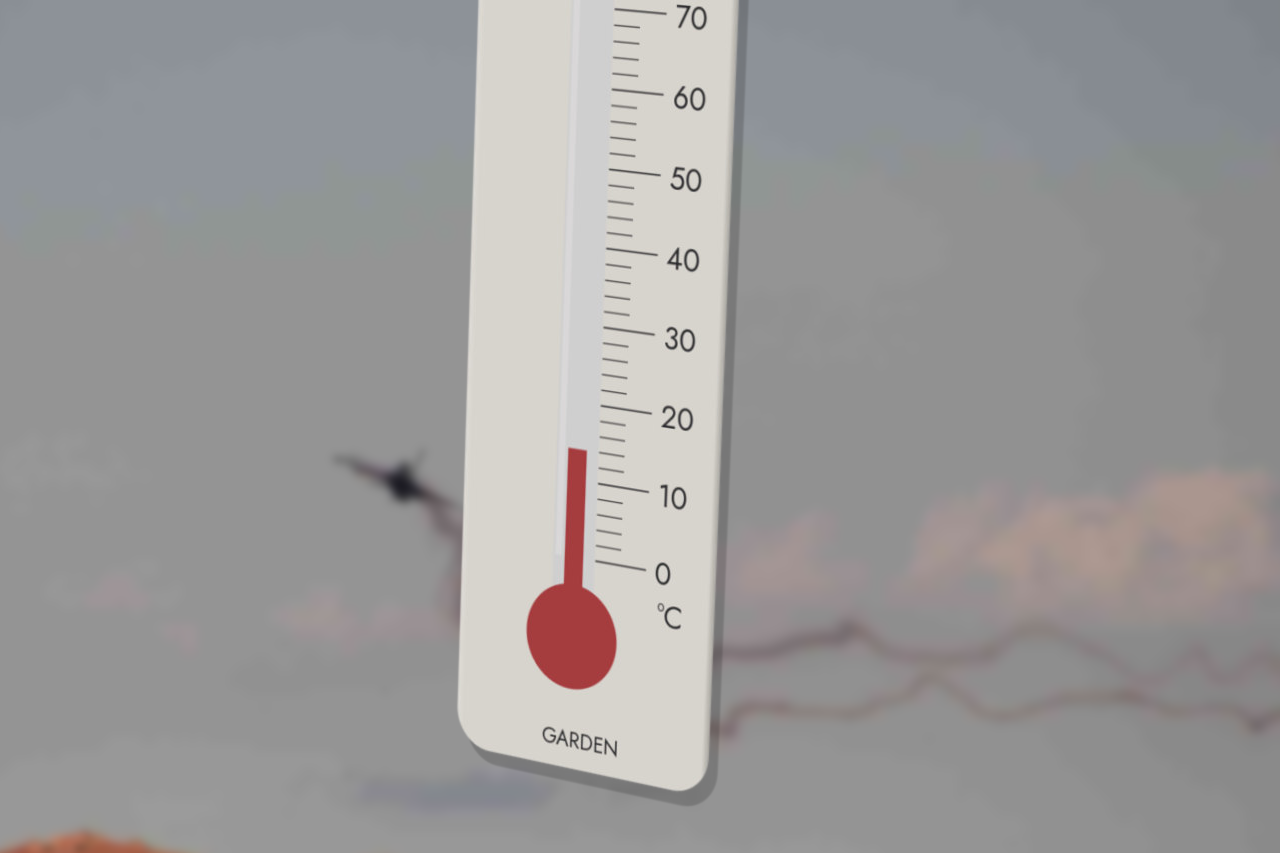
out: 14°C
